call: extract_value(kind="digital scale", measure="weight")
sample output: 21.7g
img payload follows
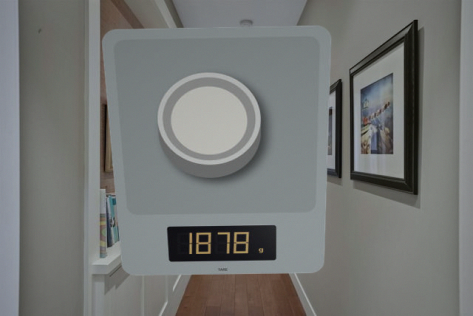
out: 1878g
